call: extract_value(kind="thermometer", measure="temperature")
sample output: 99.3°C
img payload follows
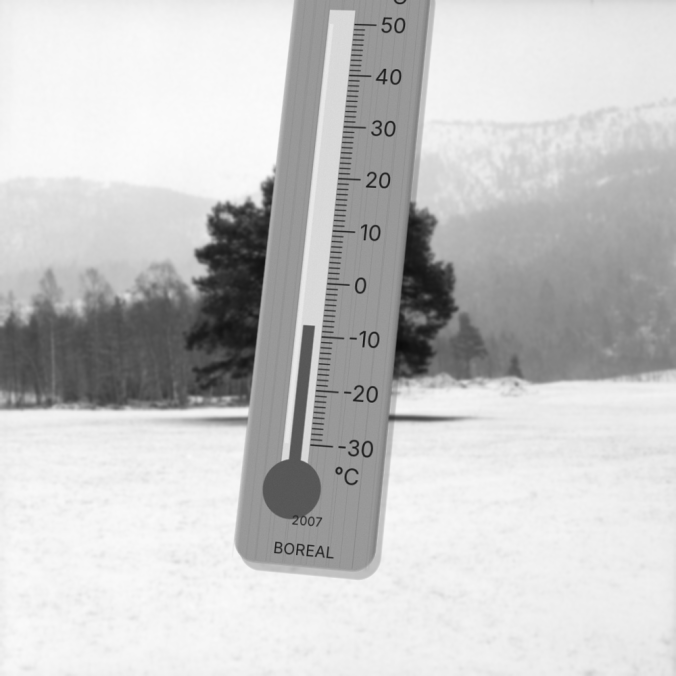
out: -8°C
